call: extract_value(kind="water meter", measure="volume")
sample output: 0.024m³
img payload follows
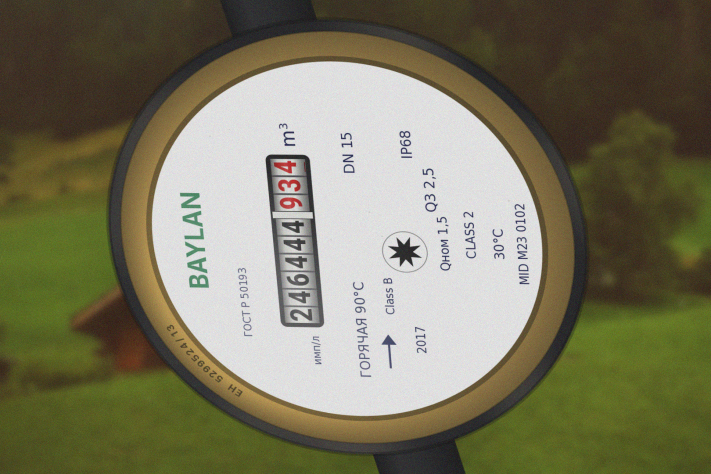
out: 246444.934m³
